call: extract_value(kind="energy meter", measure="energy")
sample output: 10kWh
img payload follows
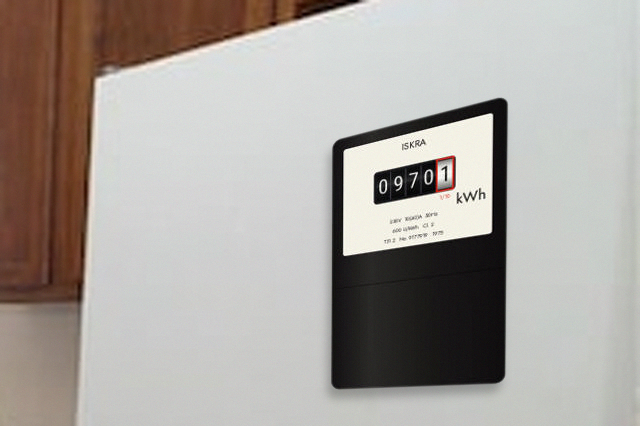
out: 970.1kWh
